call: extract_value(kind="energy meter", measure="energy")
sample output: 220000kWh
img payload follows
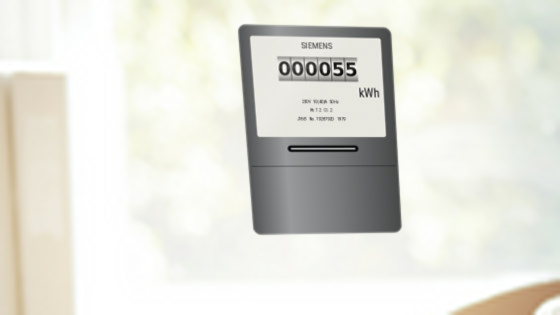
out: 55kWh
